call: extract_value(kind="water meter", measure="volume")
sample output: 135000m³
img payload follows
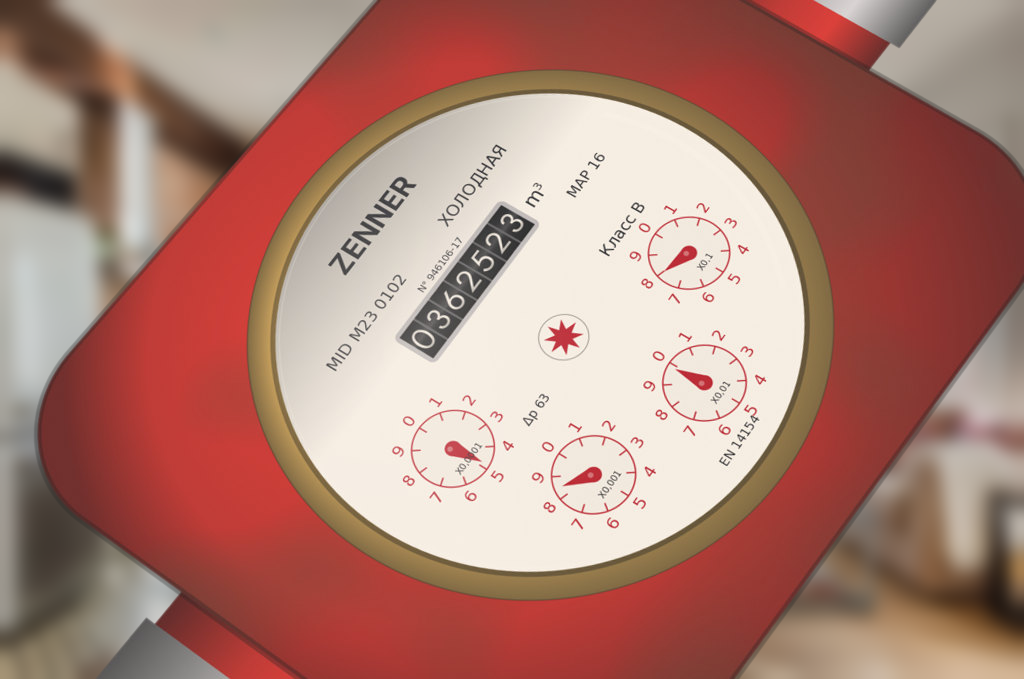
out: 362523.7984m³
